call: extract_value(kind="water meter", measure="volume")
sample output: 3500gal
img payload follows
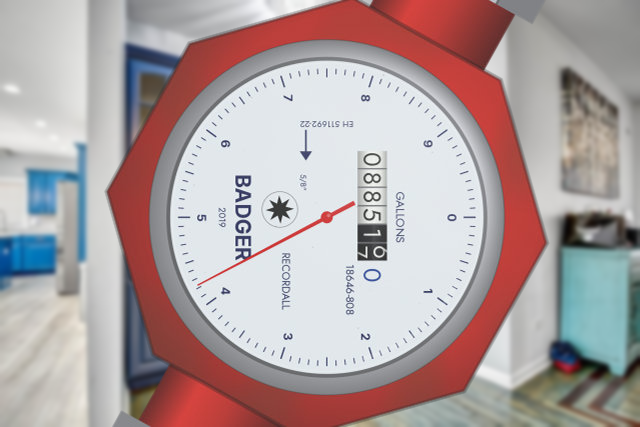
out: 885164.2gal
